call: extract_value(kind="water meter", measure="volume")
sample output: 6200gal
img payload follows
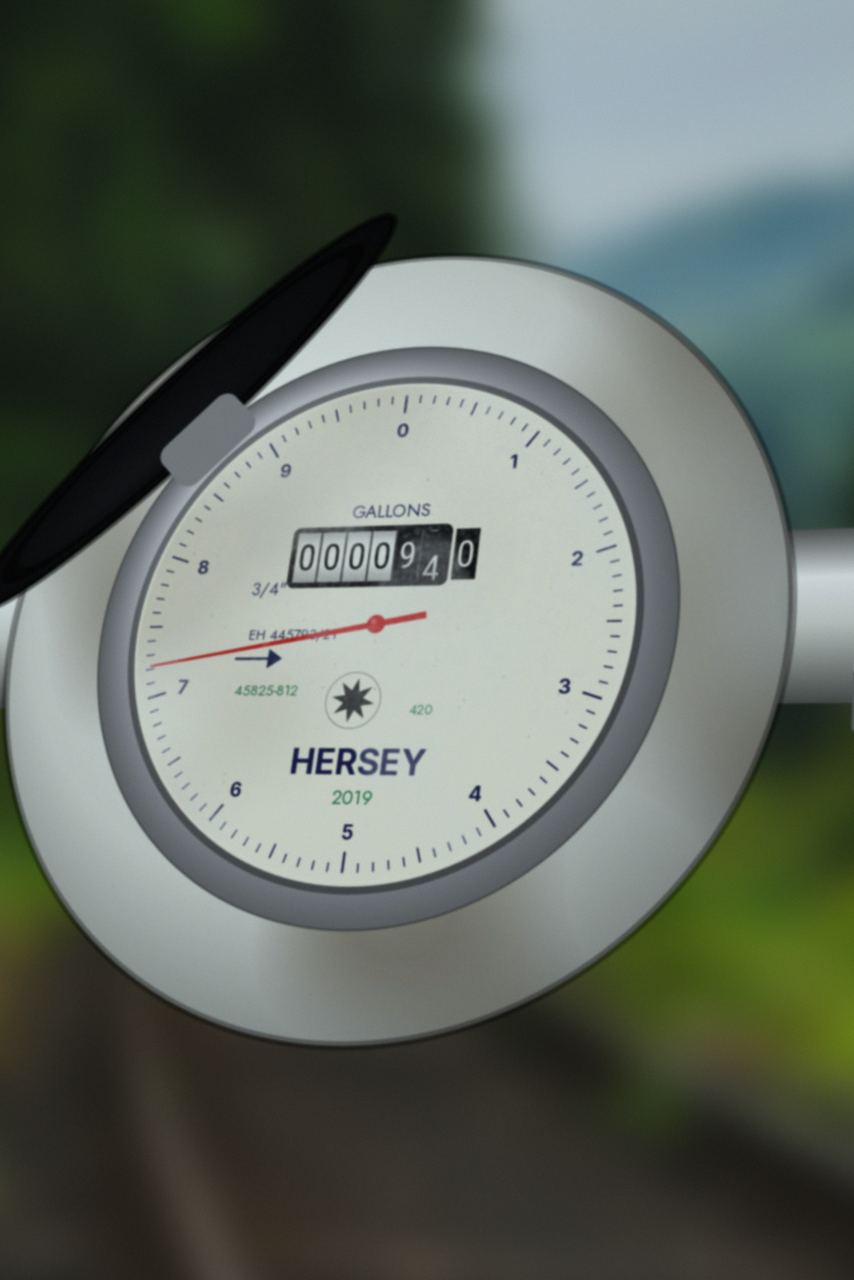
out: 937.2gal
